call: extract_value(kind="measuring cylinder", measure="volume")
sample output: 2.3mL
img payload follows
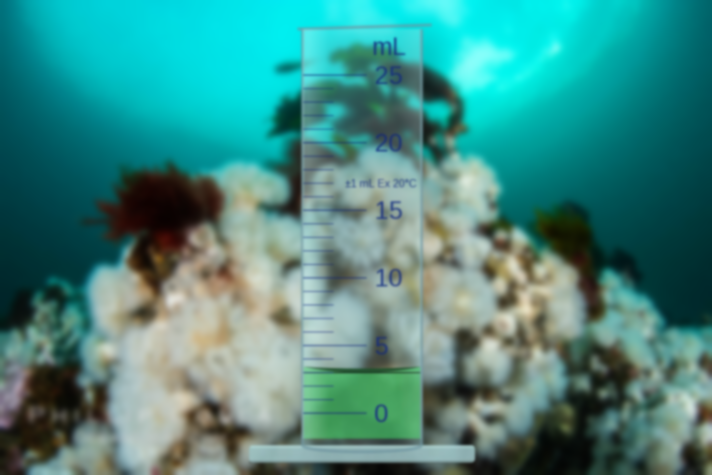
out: 3mL
